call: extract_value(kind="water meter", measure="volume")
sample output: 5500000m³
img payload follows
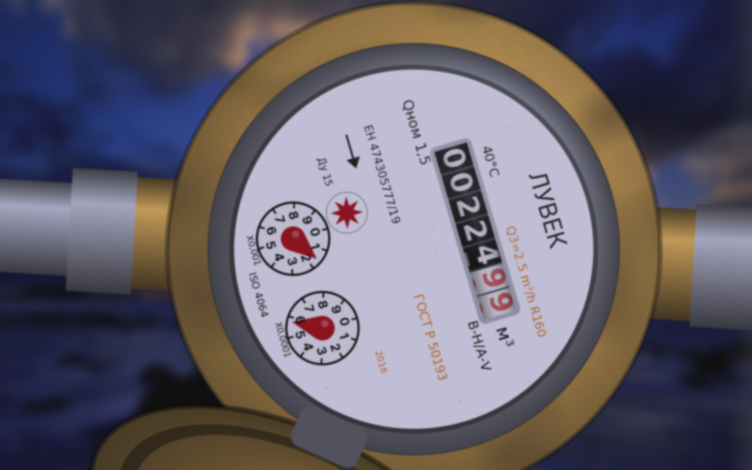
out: 224.9915m³
